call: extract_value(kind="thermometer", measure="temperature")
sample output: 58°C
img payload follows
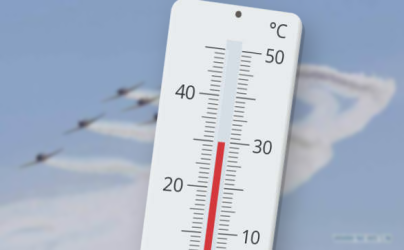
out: 30°C
